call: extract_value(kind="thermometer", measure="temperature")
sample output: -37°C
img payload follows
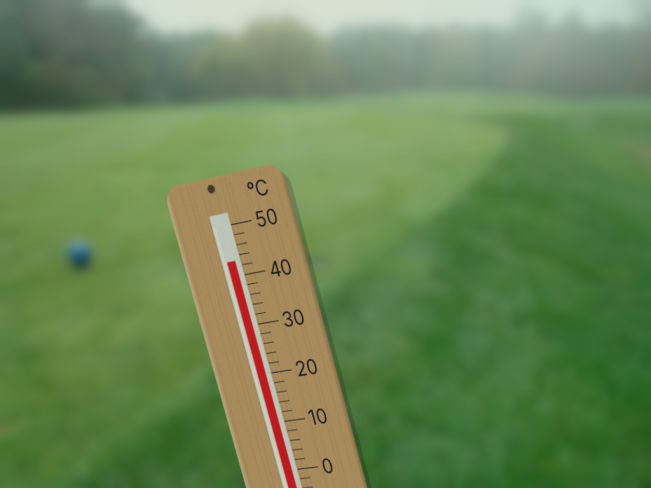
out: 43°C
